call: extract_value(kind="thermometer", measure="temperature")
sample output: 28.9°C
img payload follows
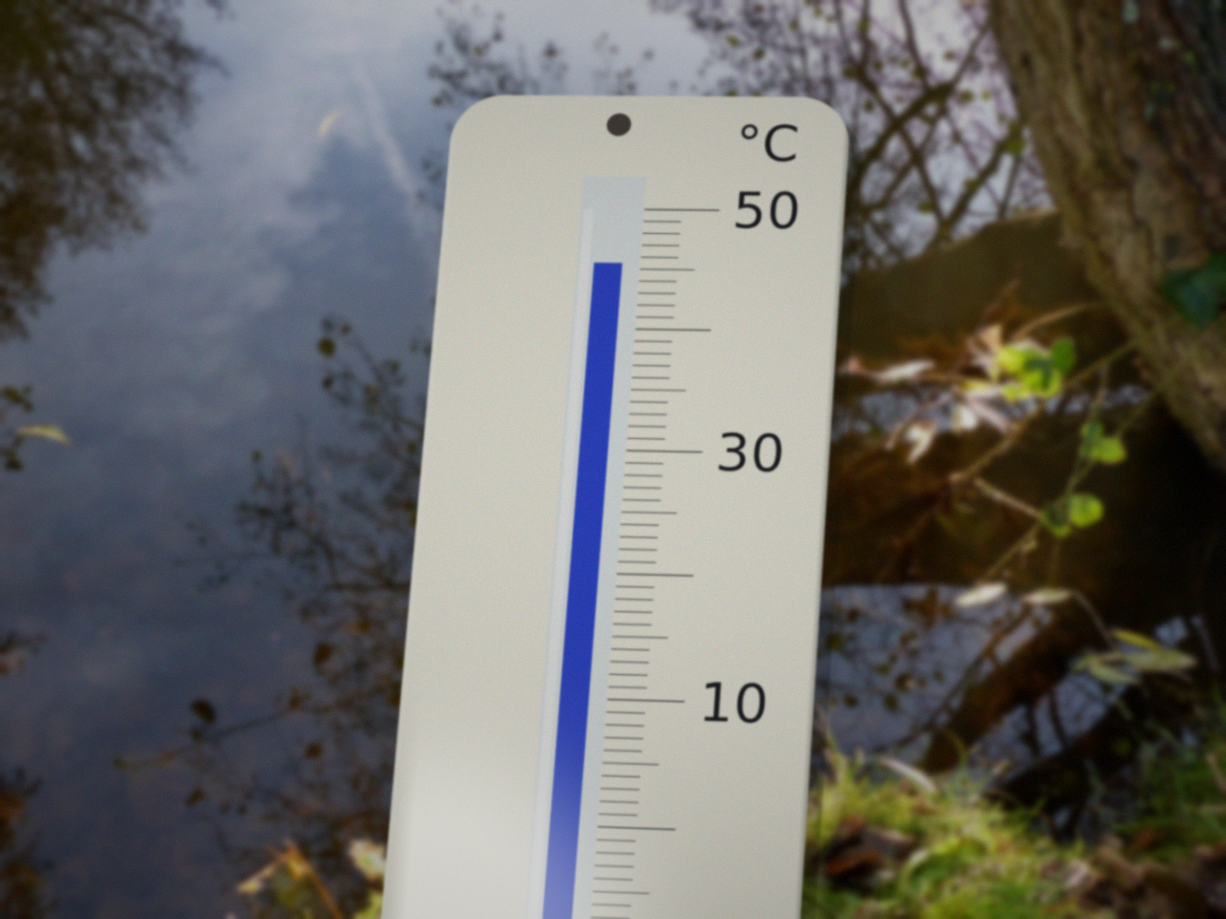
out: 45.5°C
